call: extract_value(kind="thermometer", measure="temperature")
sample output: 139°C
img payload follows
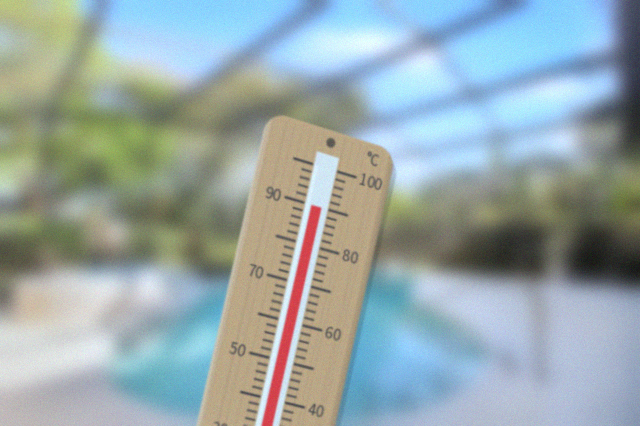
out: 90°C
